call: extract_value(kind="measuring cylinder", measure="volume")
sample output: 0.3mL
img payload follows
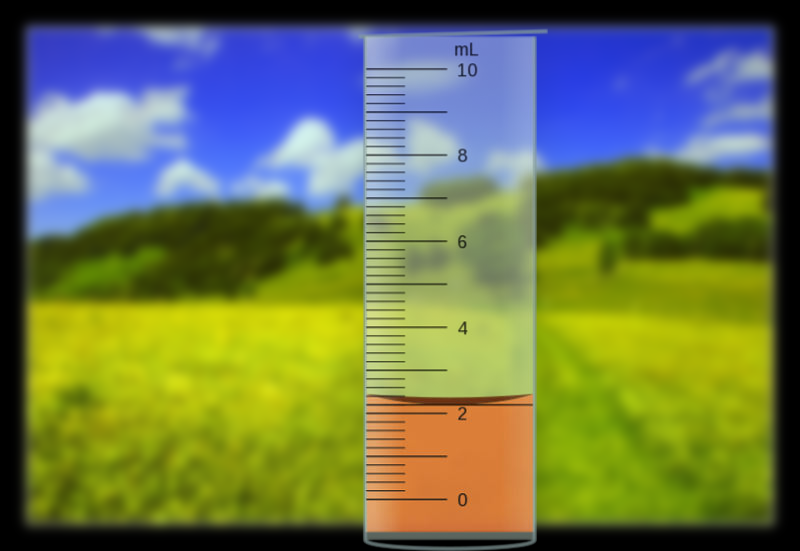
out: 2.2mL
